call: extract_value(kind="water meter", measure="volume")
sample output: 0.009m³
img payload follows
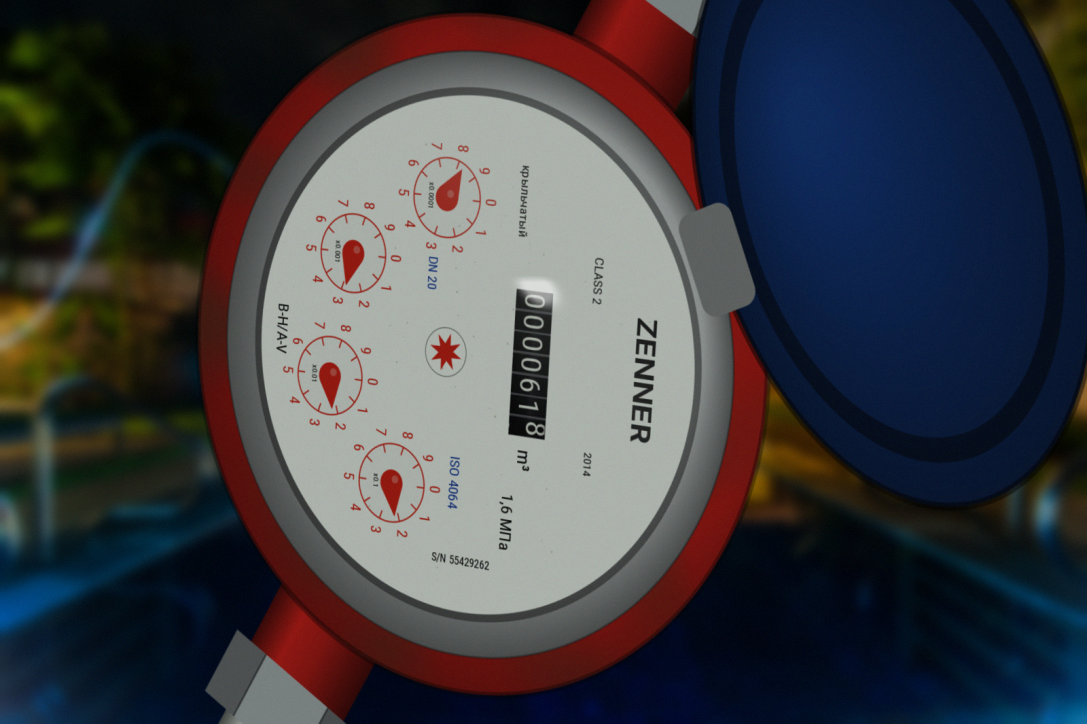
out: 618.2228m³
